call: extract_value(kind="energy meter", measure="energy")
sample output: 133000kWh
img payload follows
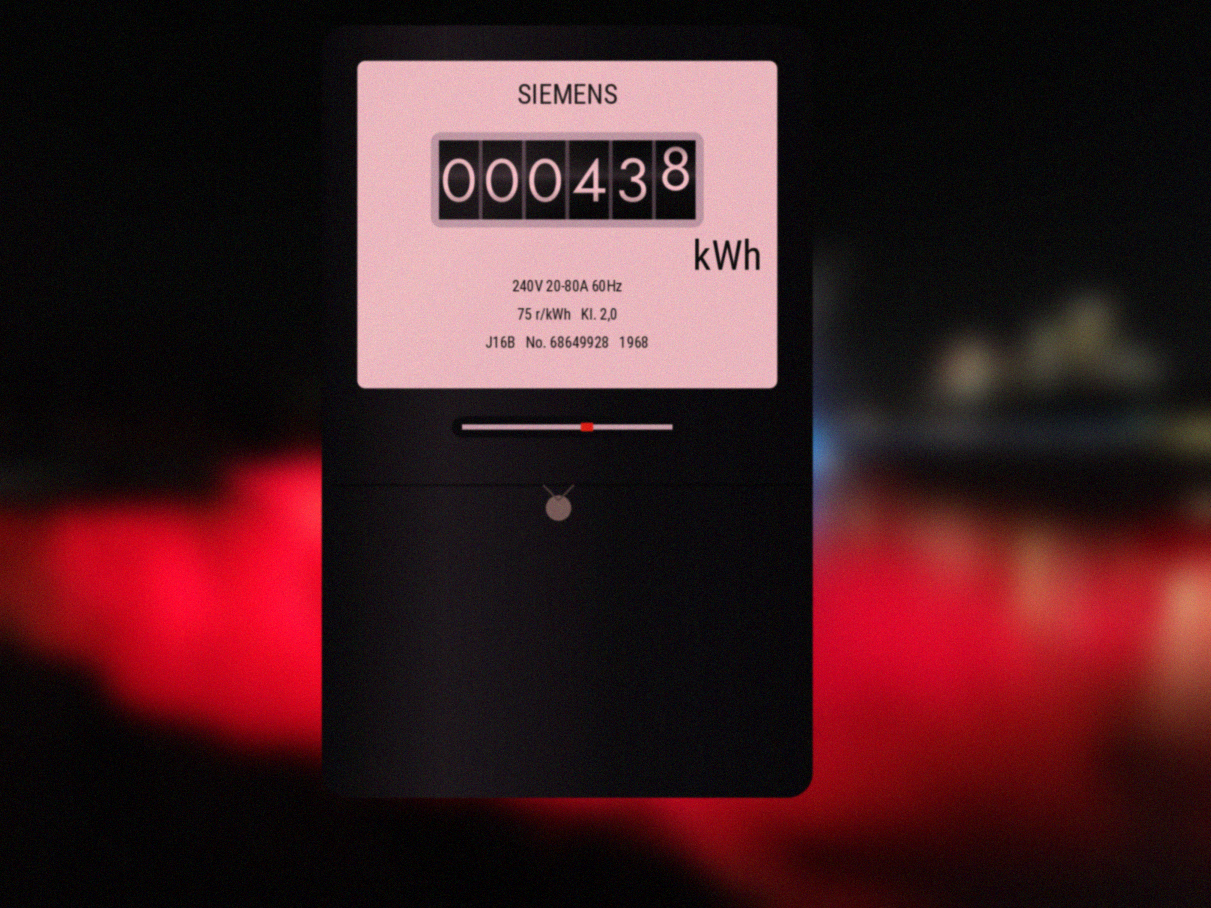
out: 438kWh
